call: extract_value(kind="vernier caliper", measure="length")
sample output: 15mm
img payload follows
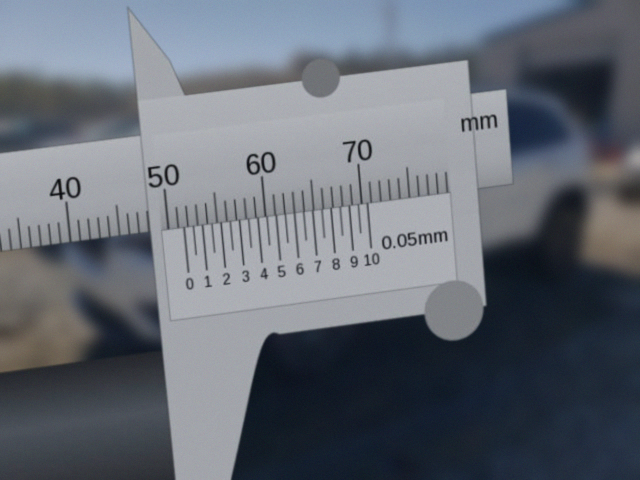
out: 51.6mm
